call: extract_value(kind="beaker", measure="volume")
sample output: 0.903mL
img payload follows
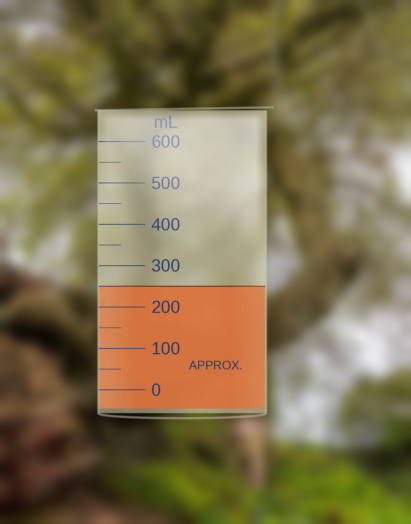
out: 250mL
